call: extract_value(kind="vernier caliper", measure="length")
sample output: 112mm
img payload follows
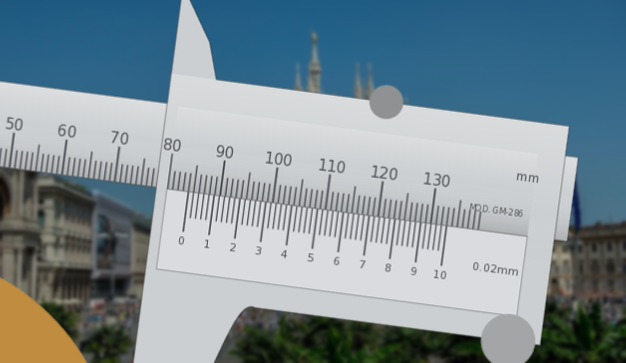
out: 84.0mm
